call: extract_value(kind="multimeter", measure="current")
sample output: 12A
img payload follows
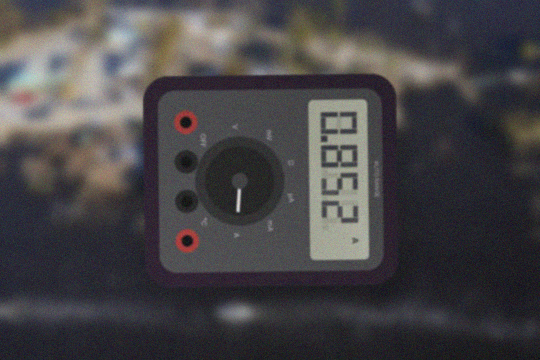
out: 0.852A
